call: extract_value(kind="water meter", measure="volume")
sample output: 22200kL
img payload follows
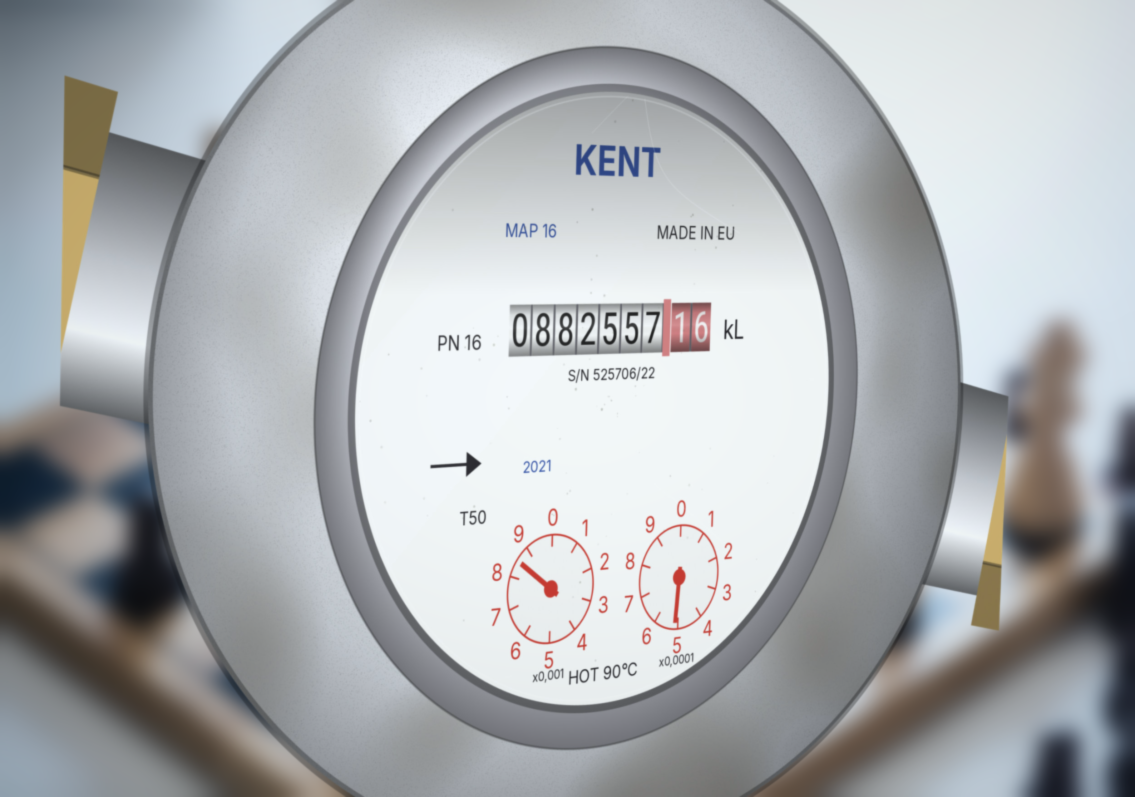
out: 882557.1685kL
